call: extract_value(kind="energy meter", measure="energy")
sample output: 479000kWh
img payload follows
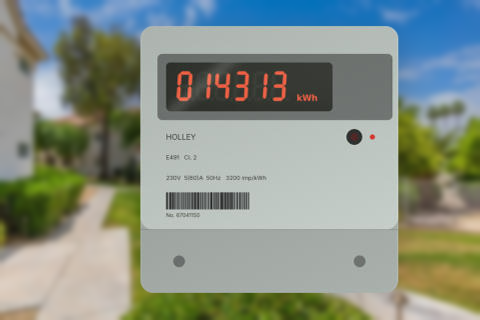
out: 14313kWh
